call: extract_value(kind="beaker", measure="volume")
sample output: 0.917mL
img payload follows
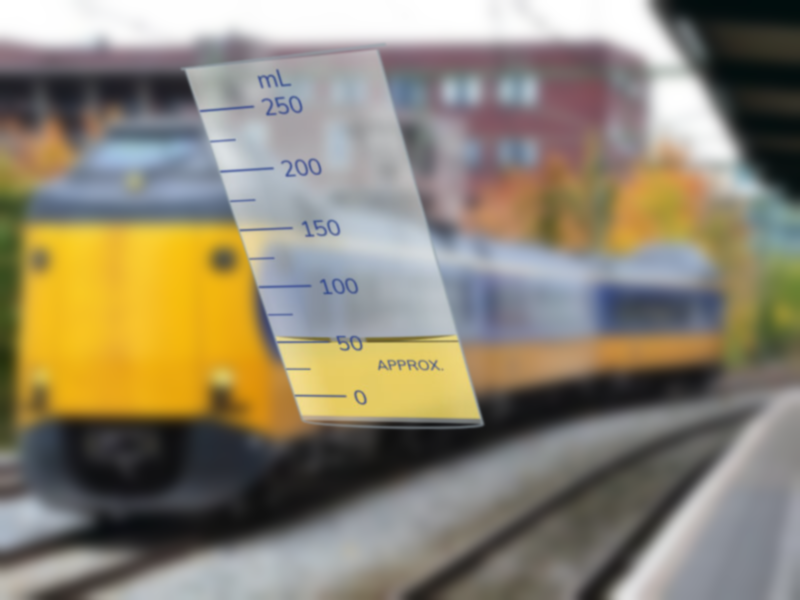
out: 50mL
